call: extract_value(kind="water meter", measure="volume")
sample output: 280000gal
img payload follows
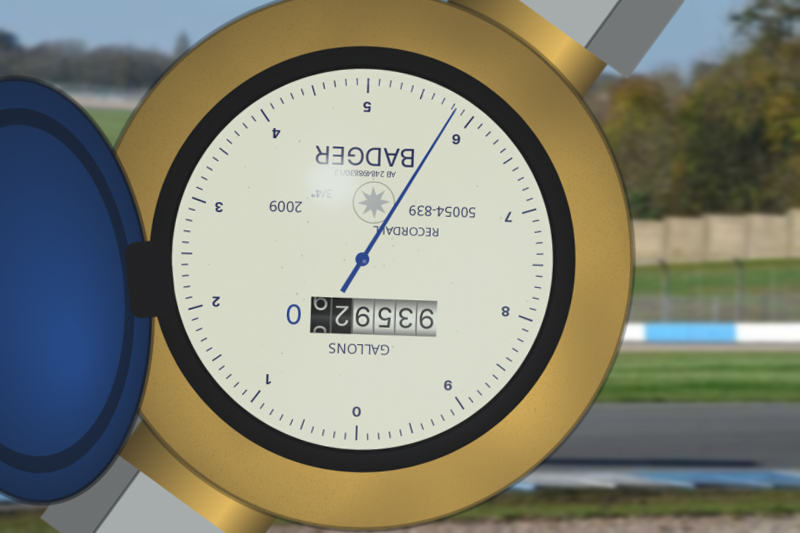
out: 9359285.8gal
